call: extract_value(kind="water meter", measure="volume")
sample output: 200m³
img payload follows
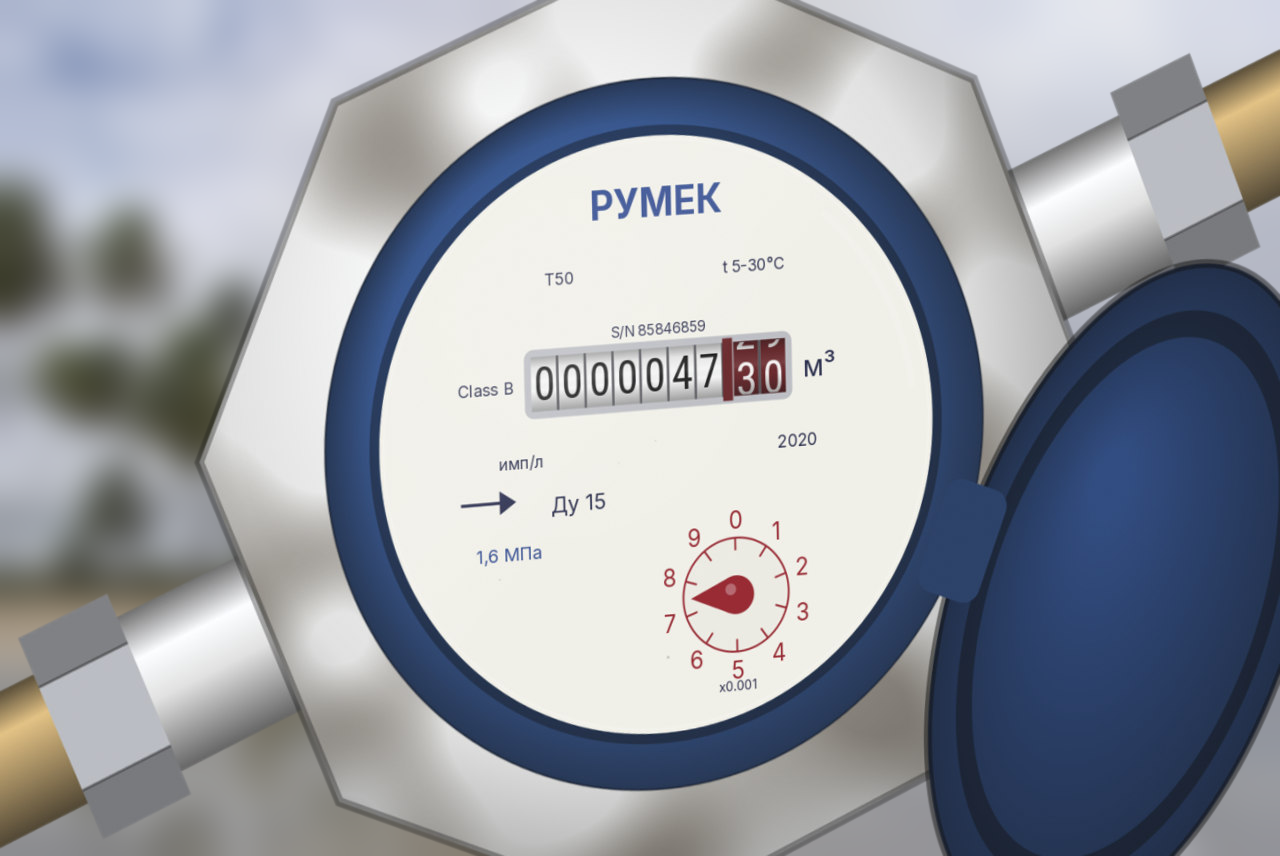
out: 47.297m³
